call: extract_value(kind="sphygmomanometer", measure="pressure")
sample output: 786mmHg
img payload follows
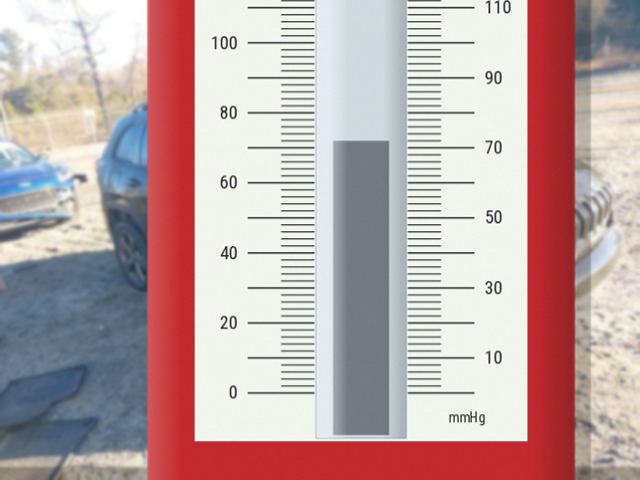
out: 72mmHg
